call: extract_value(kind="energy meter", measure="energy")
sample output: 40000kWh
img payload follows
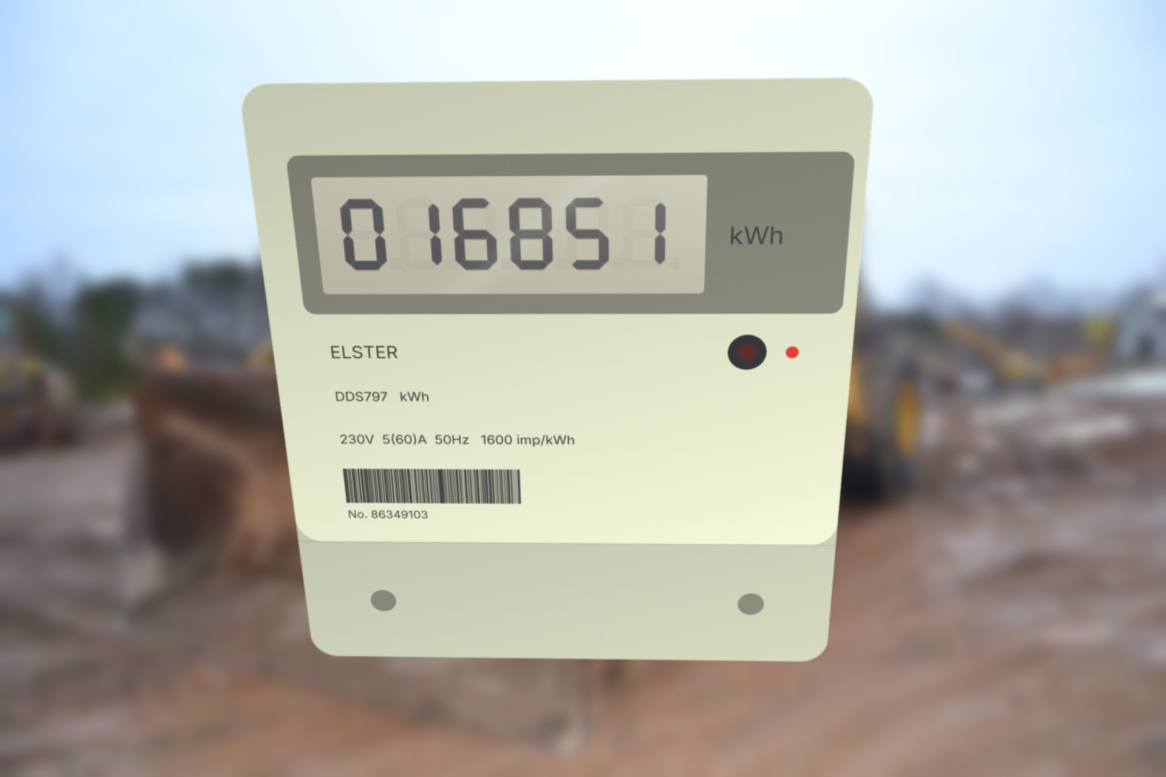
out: 16851kWh
